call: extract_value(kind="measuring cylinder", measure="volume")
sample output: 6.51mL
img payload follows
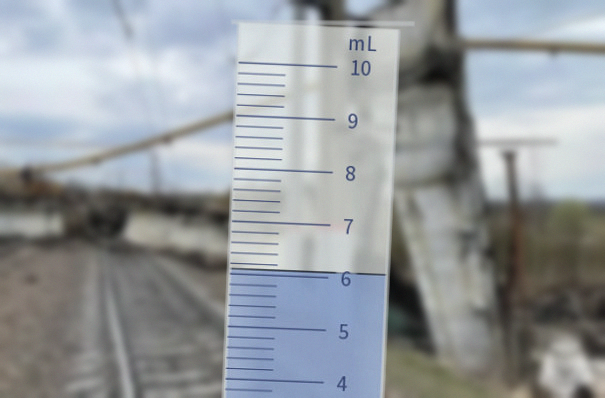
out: 6.1mL
